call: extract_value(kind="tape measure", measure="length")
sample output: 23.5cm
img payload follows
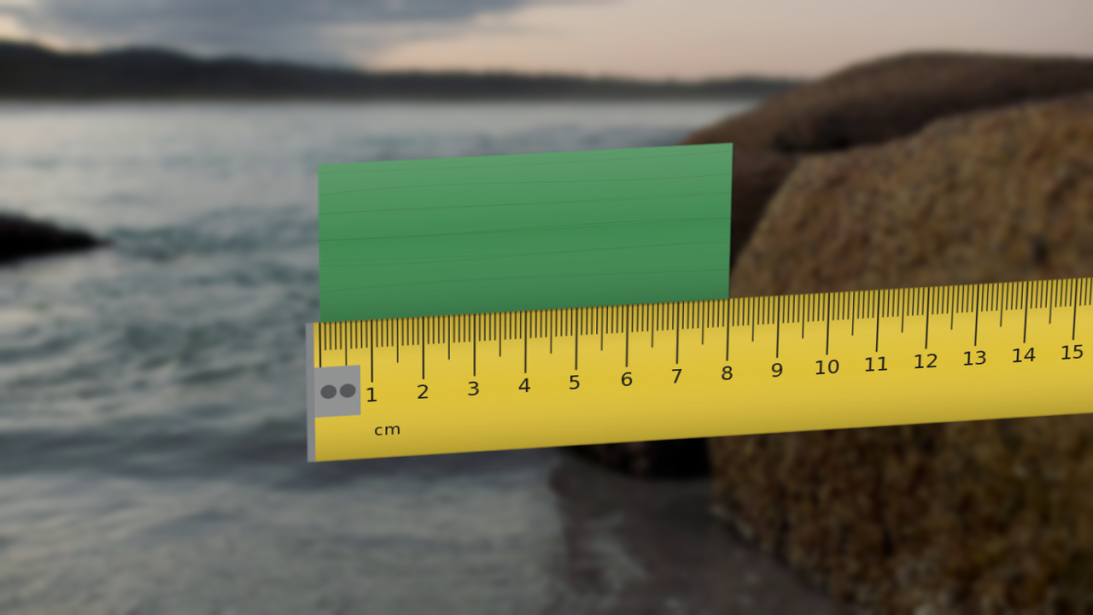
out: 8cm
